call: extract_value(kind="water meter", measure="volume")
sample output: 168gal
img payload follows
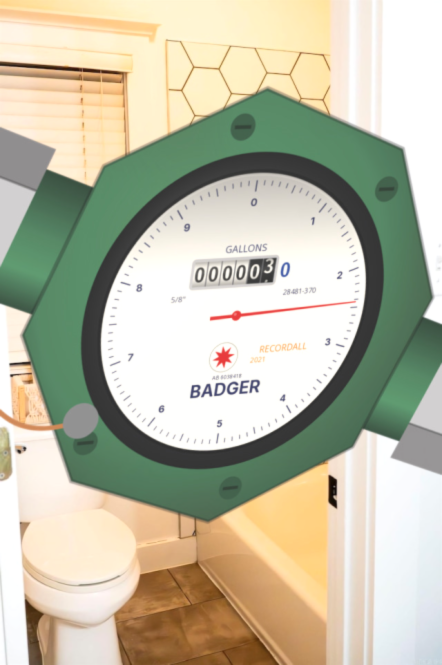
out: 32.4gal
